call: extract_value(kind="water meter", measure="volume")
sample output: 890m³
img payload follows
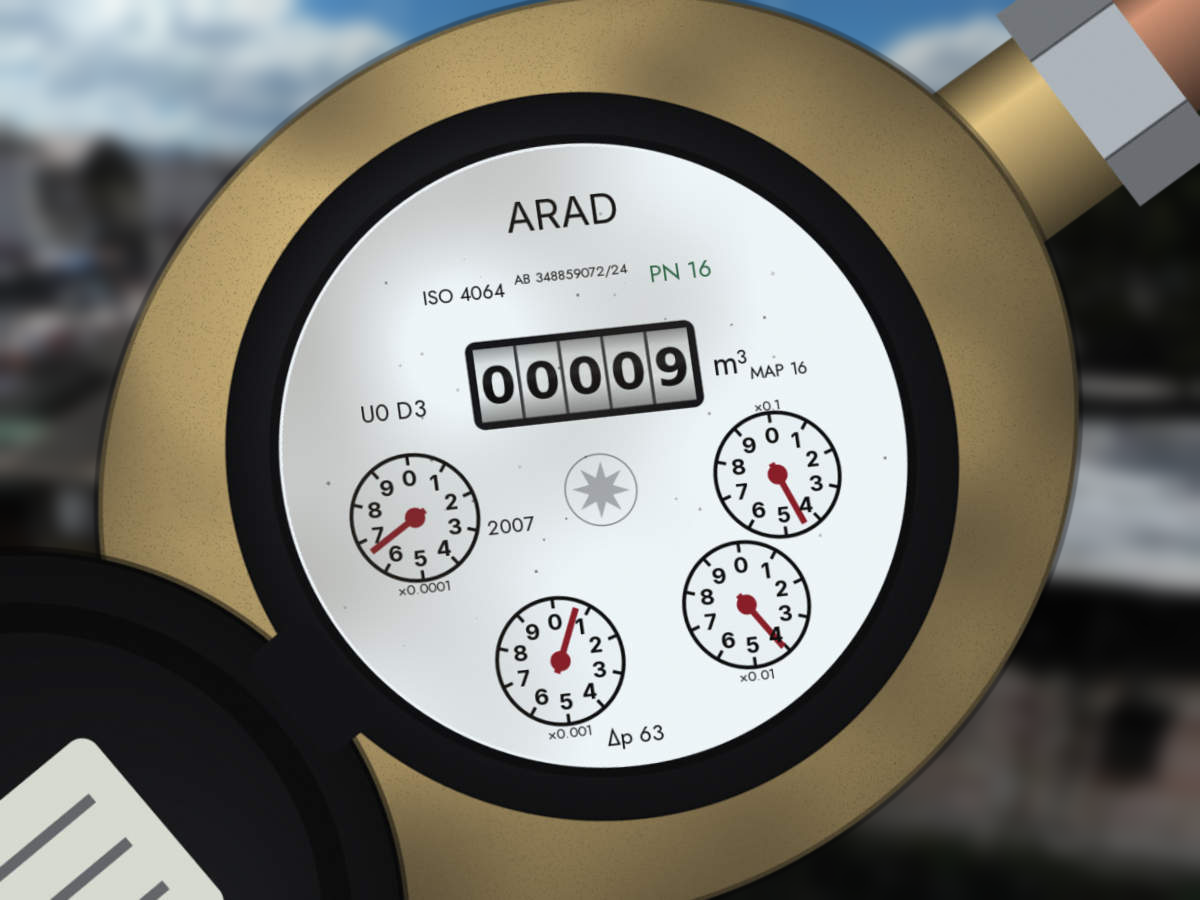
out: 9.4406m³
